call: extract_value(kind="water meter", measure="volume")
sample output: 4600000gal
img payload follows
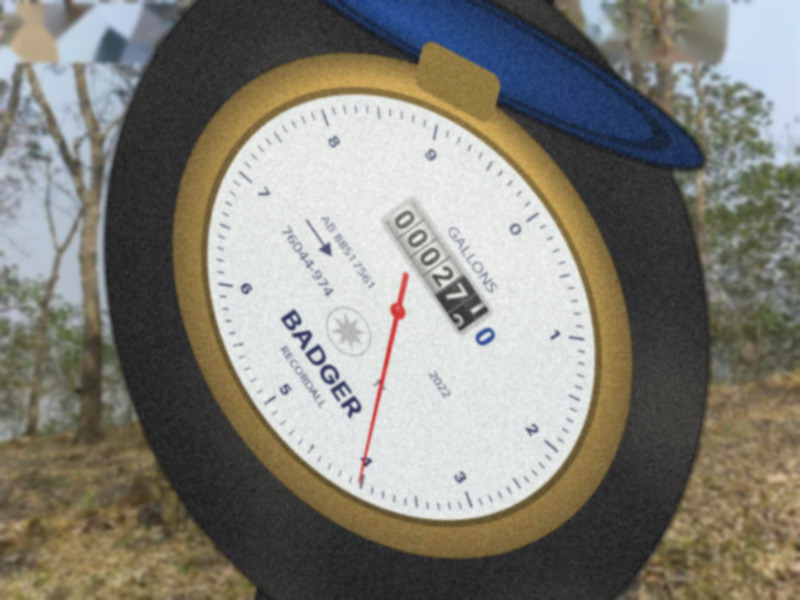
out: 2714.0gal
